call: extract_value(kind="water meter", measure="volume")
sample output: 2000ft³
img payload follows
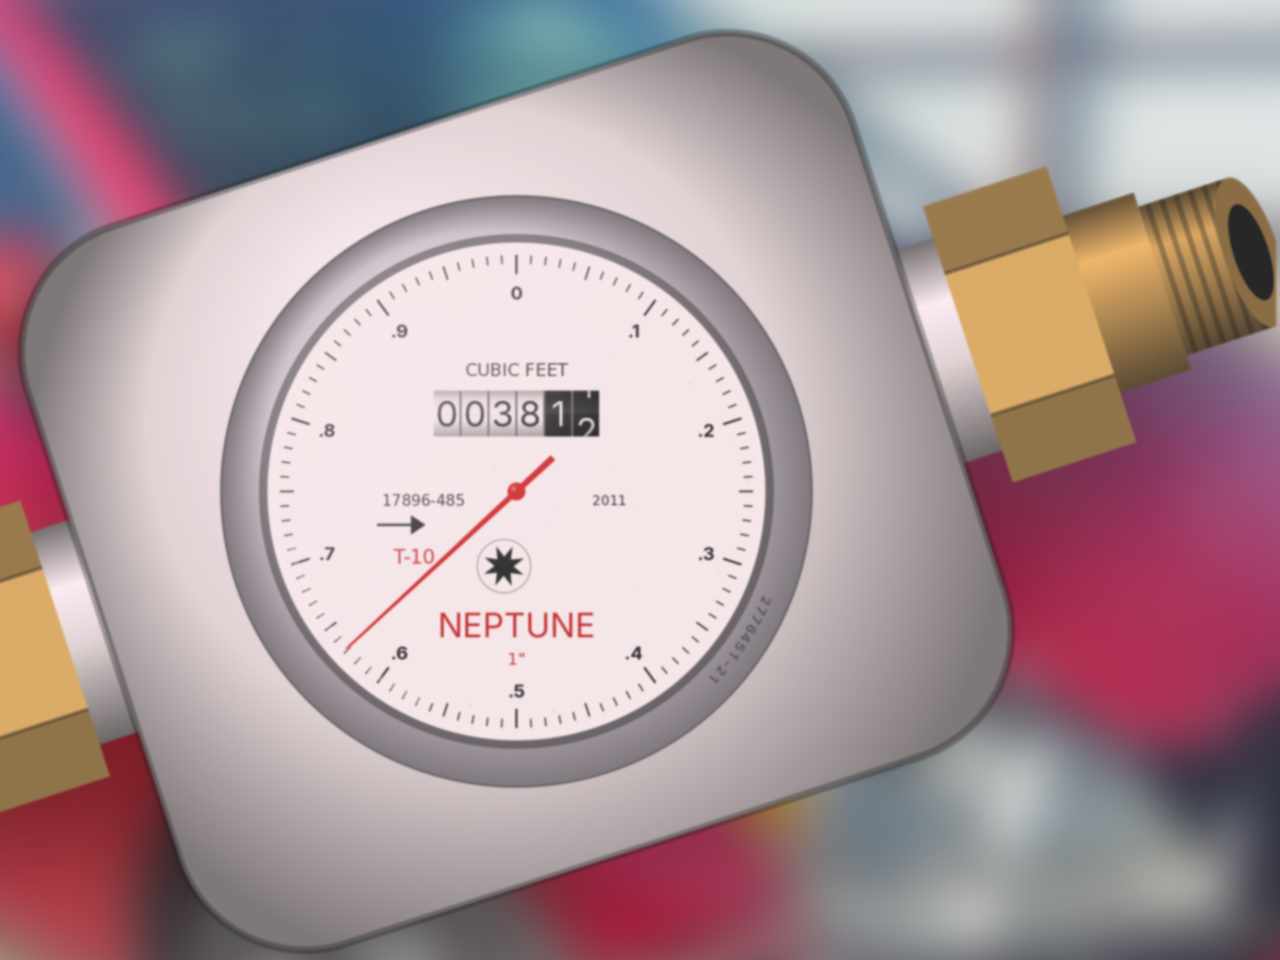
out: 3811.63ft³
